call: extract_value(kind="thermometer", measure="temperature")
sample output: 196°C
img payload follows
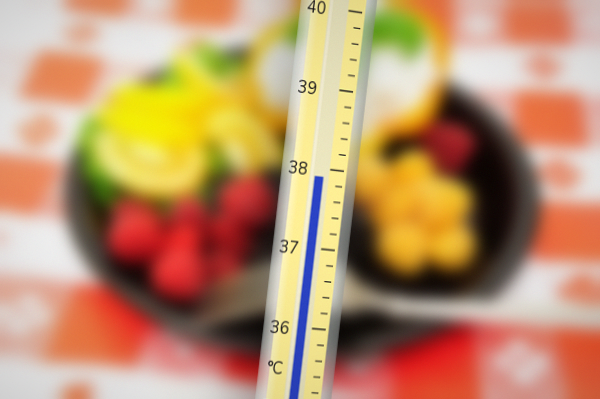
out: 37.9°C
